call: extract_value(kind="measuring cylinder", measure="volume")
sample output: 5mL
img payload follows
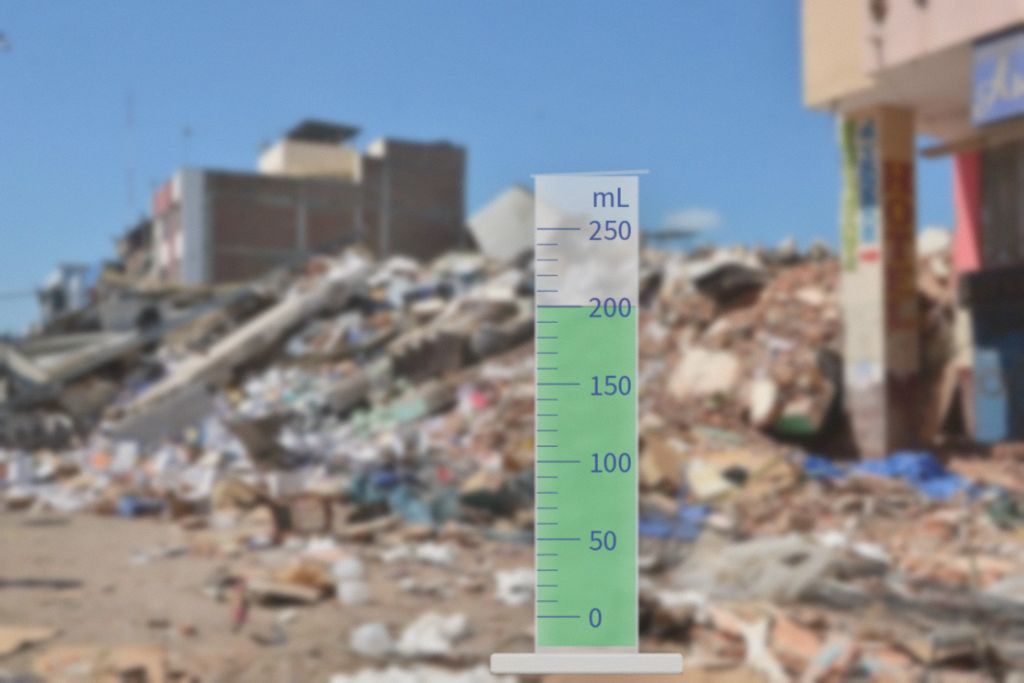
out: 200mL
